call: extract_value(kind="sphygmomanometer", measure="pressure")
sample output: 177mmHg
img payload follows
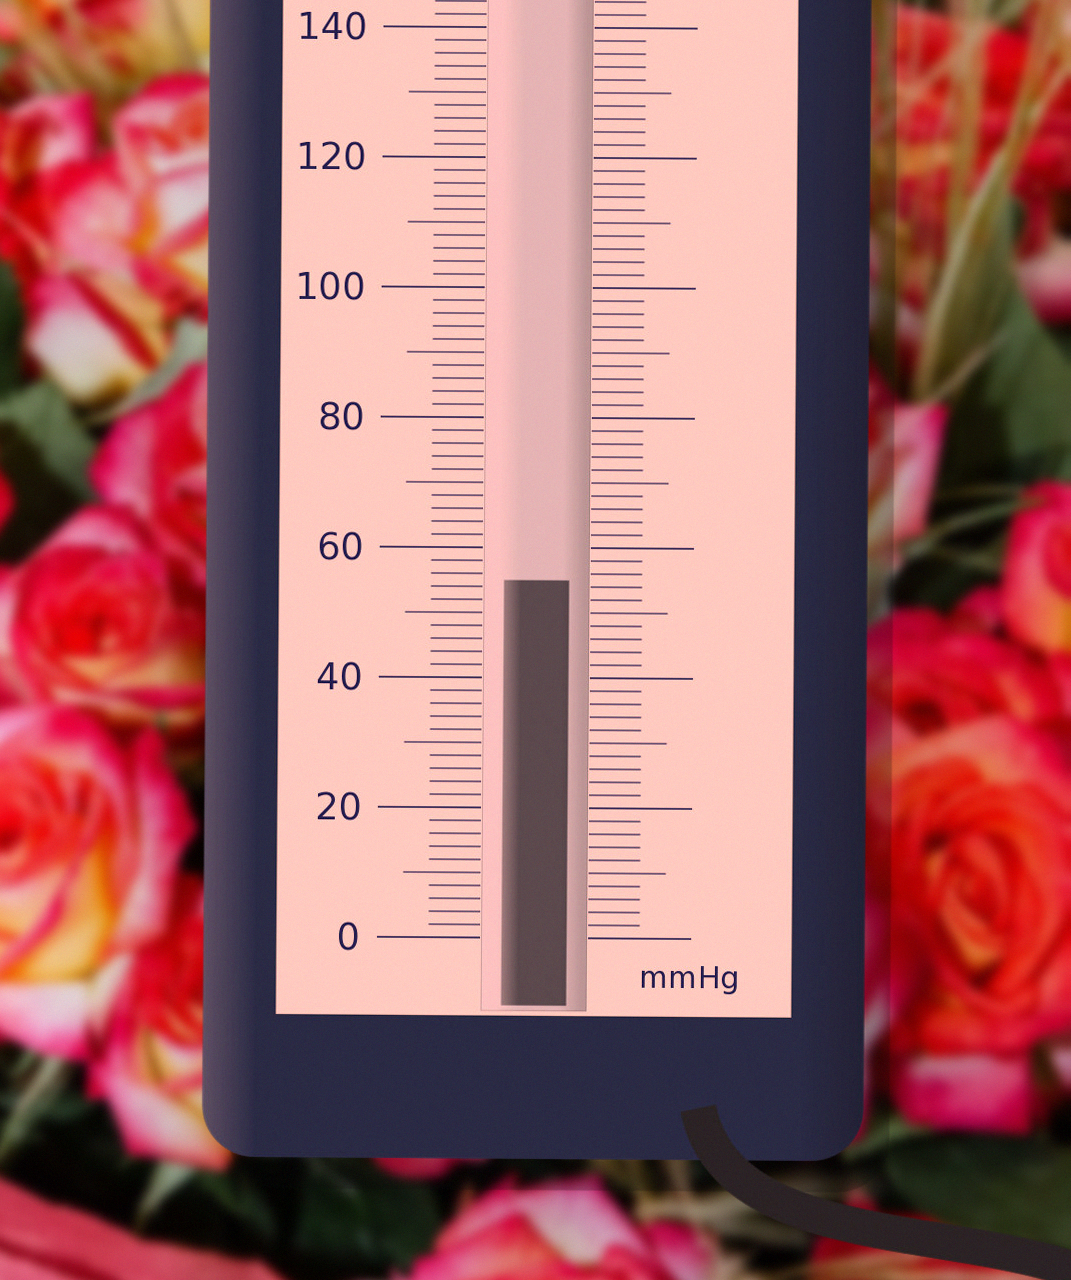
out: 55mmHg
